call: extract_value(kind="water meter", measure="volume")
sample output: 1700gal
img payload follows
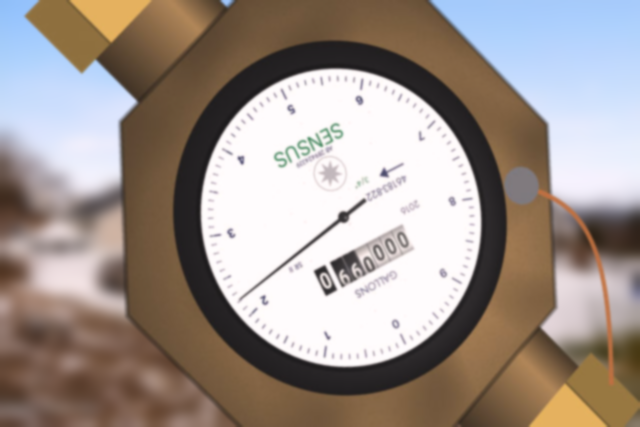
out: 992.2gal
